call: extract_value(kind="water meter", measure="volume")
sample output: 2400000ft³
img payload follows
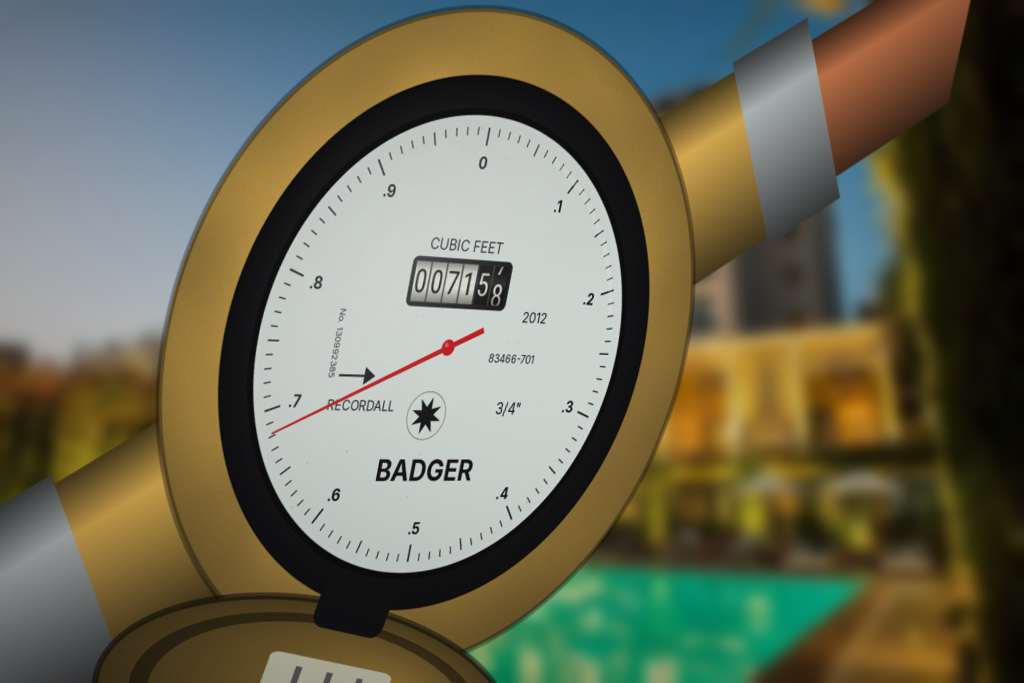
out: 7157.68ft³
